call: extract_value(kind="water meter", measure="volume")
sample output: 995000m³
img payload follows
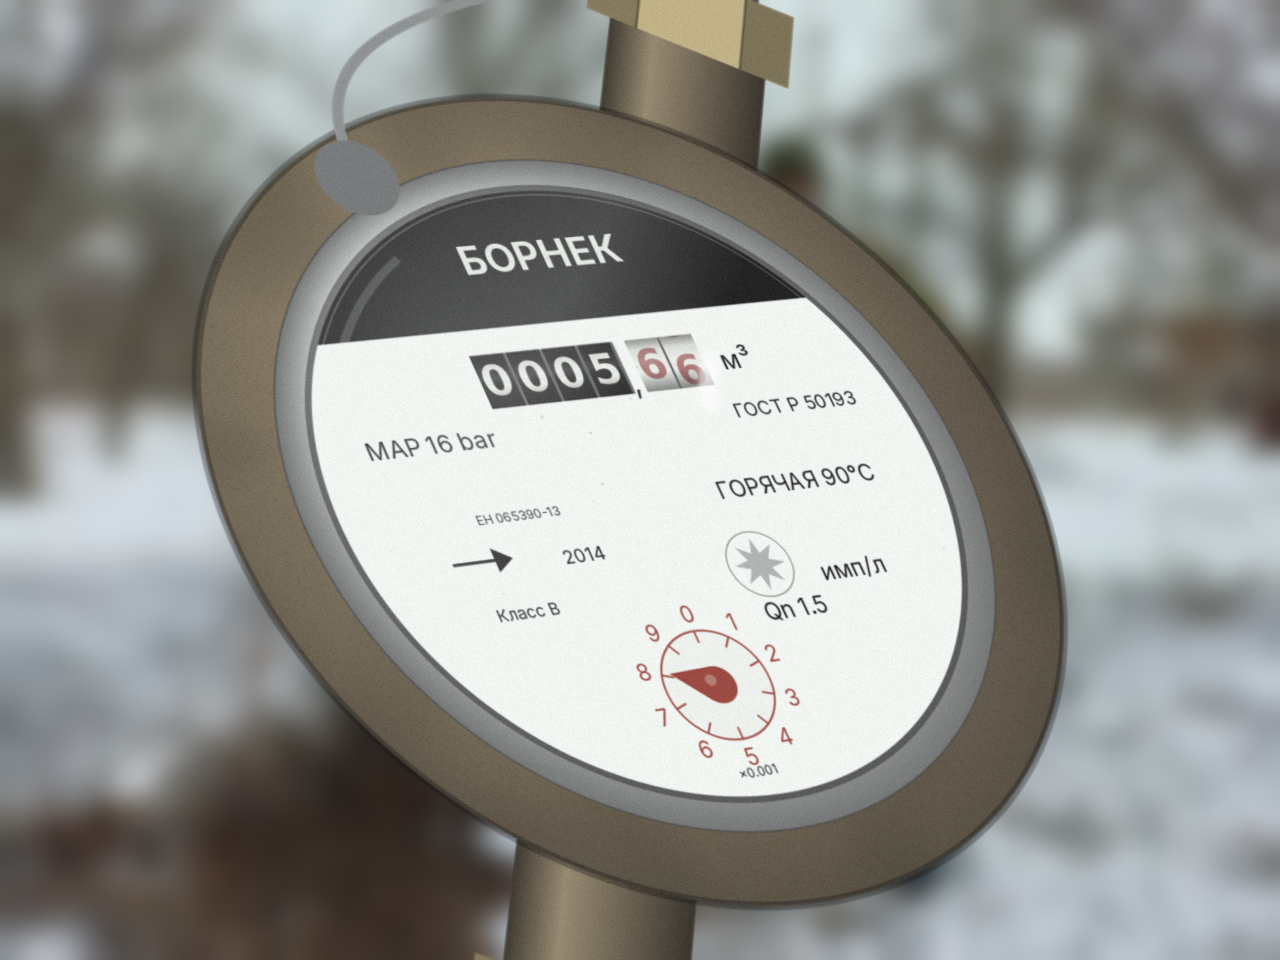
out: 5.658m³
